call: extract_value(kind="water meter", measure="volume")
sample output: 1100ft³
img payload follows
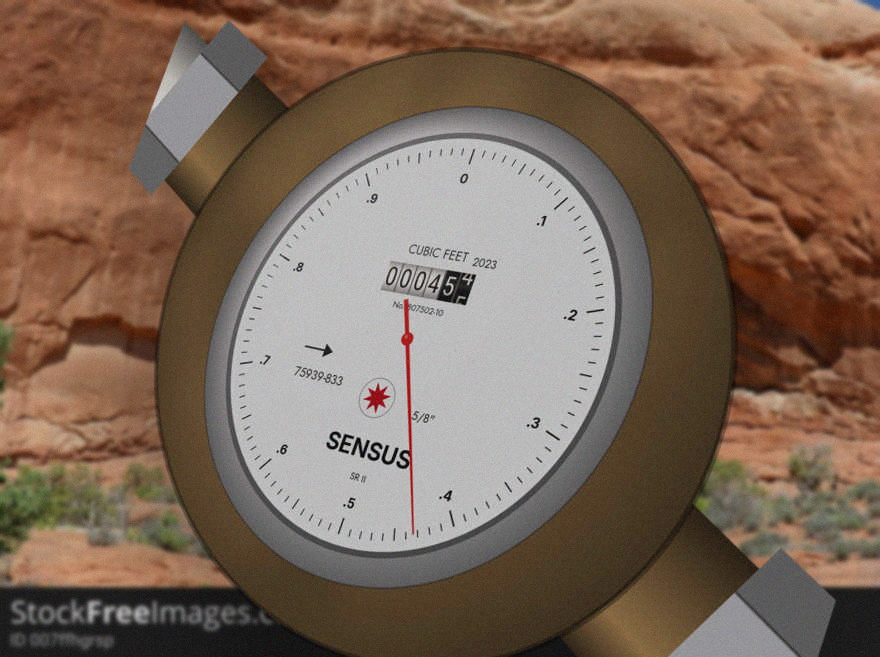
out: 454.43ft³
